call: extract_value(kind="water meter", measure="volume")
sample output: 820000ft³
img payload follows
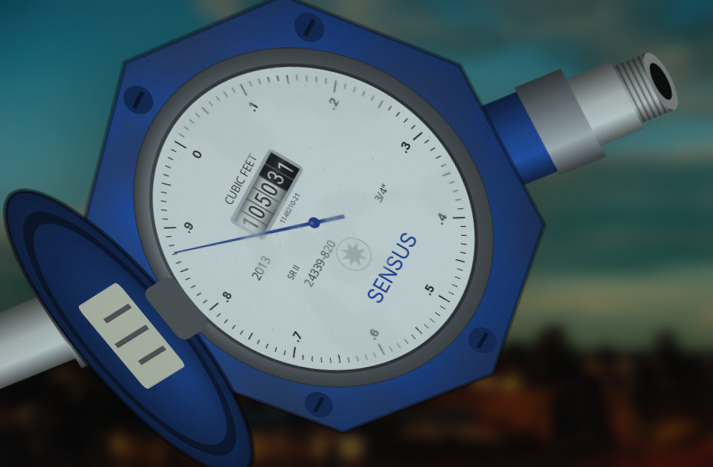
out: 105030.87ft³
